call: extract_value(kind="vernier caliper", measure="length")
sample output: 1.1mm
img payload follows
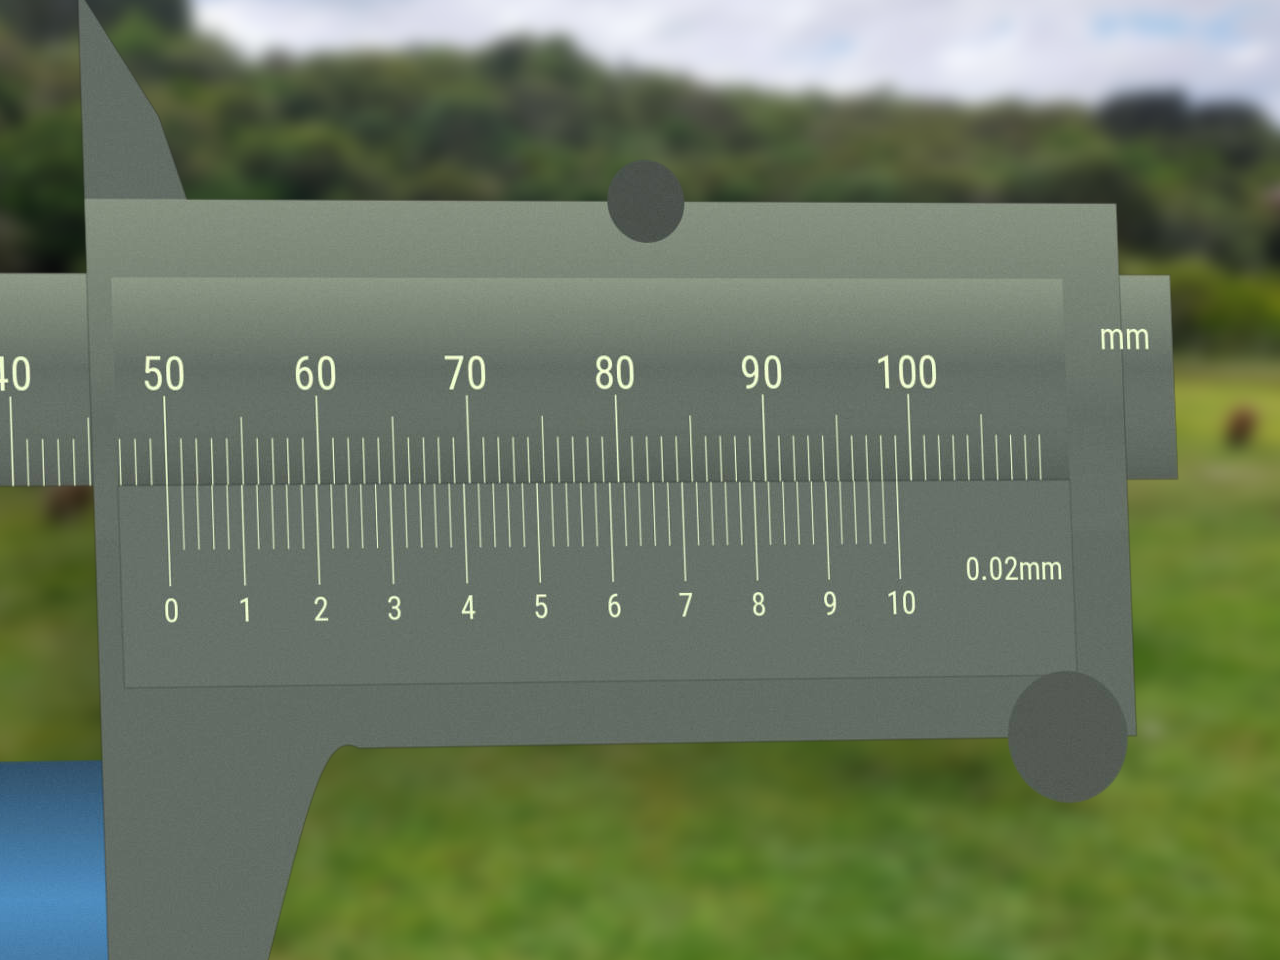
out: 50.0mm
